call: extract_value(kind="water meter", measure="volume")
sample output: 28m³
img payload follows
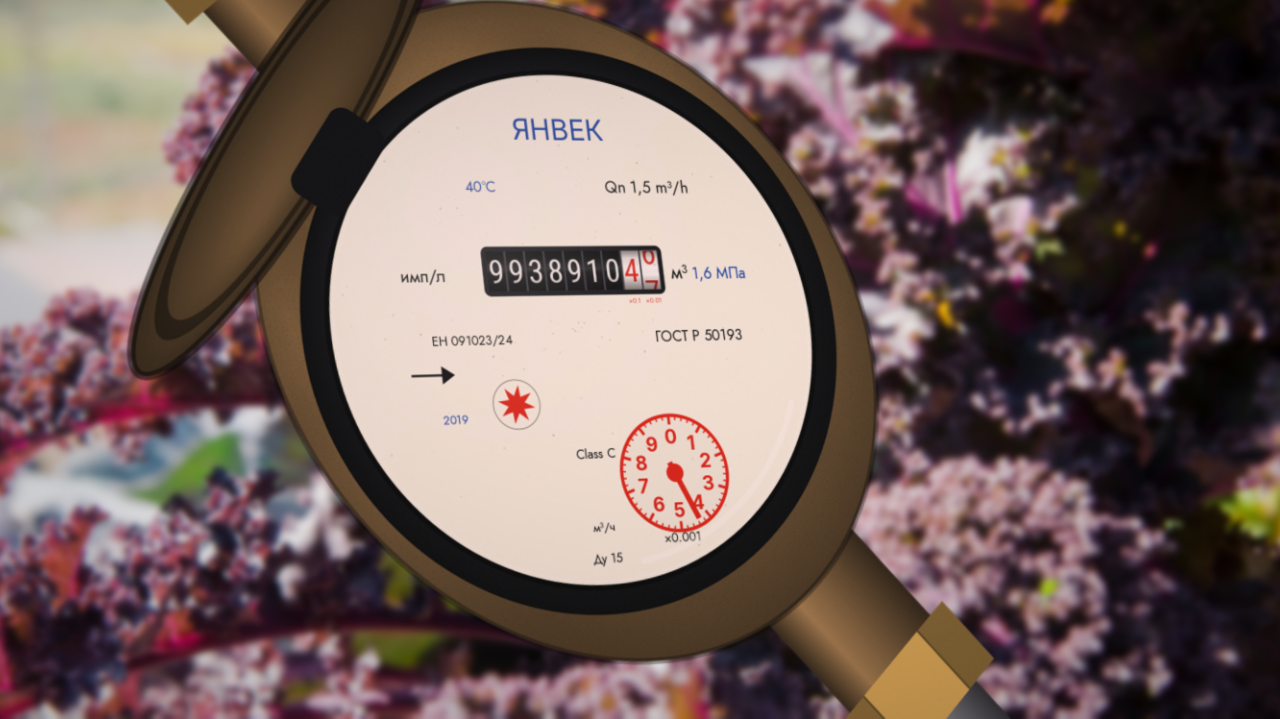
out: 9938910.464m³
